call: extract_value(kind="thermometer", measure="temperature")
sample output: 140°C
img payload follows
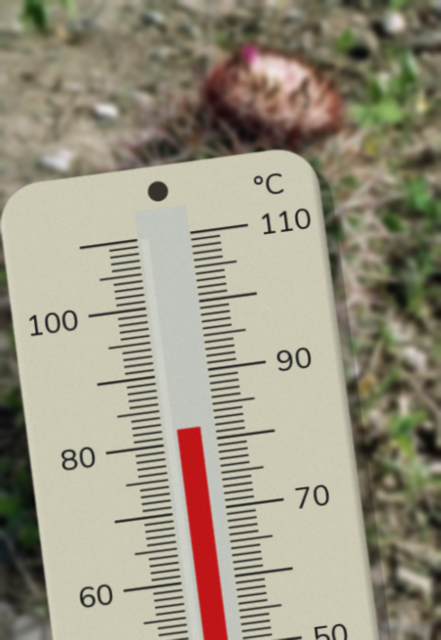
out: 82°C
